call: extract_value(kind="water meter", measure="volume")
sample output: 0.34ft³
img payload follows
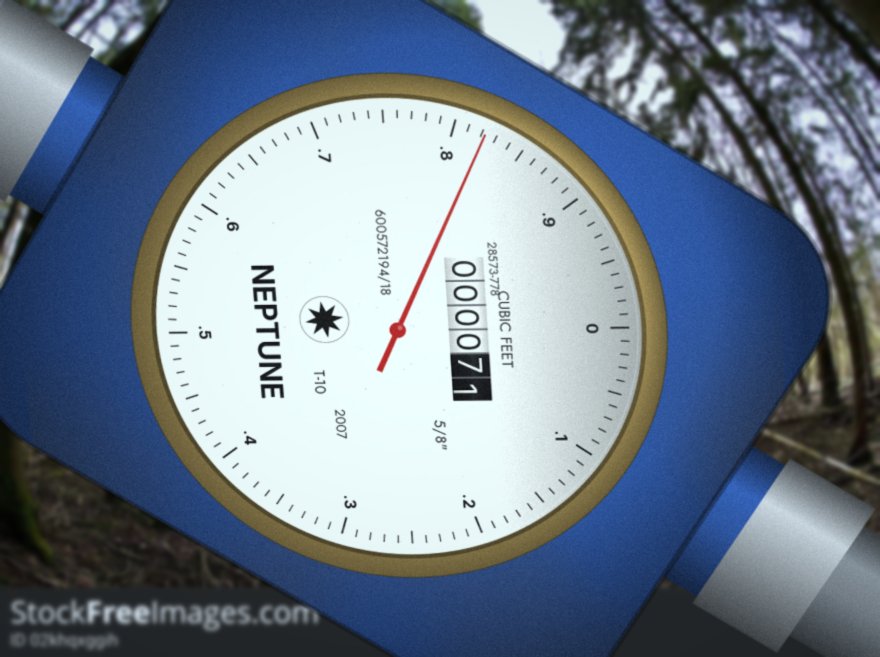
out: 70.82ft³
